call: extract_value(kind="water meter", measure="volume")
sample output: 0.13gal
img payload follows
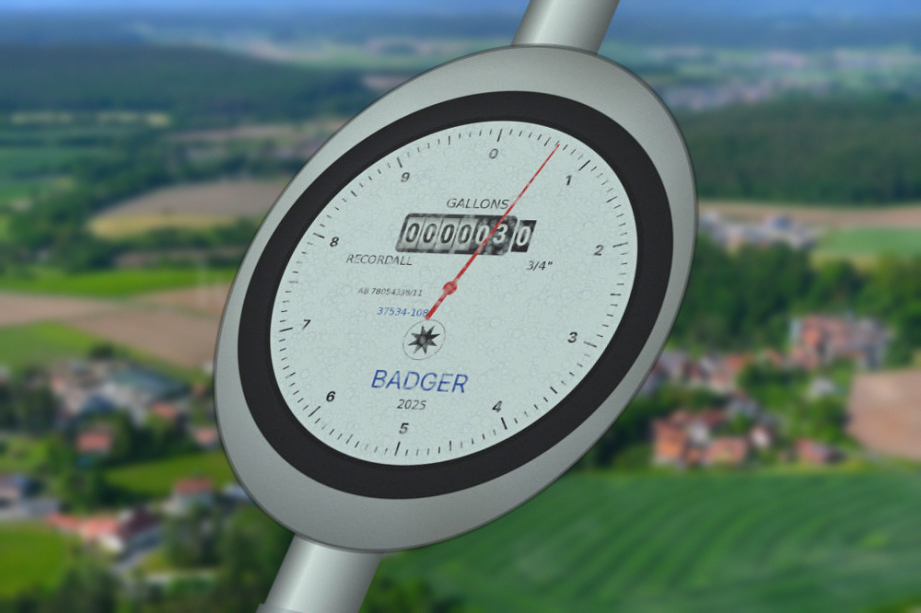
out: 30.6gal
